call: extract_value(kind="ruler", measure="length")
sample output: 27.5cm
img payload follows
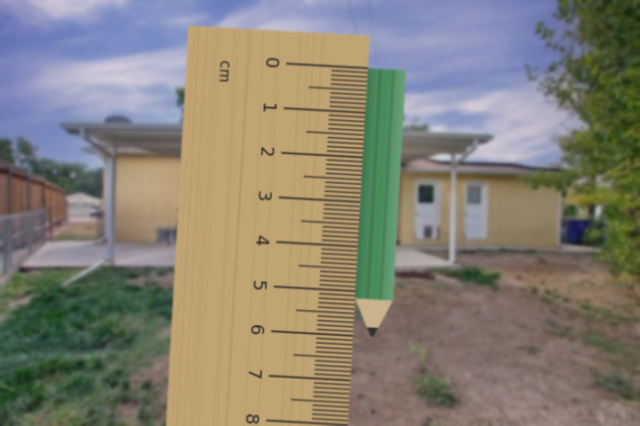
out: 6cm
